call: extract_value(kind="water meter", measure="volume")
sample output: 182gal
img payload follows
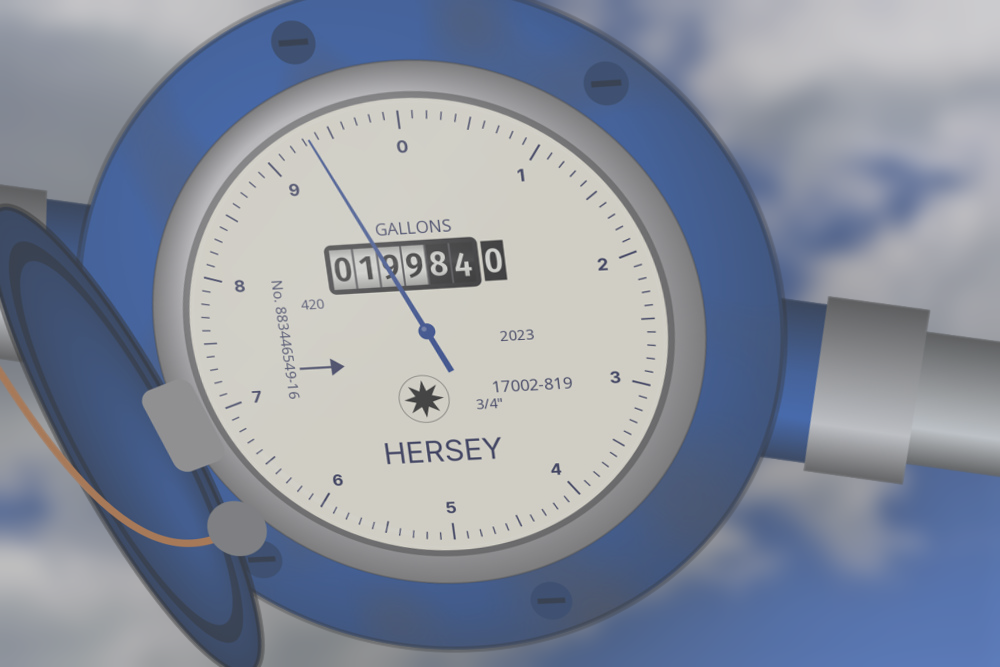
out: 199839.3gal
